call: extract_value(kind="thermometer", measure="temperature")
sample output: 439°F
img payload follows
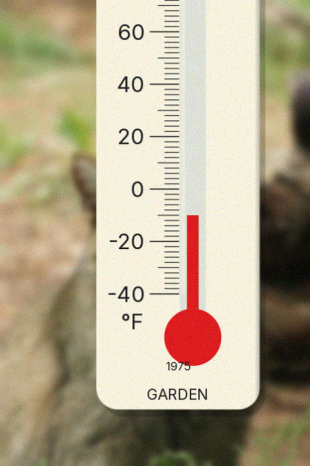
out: -10°F
